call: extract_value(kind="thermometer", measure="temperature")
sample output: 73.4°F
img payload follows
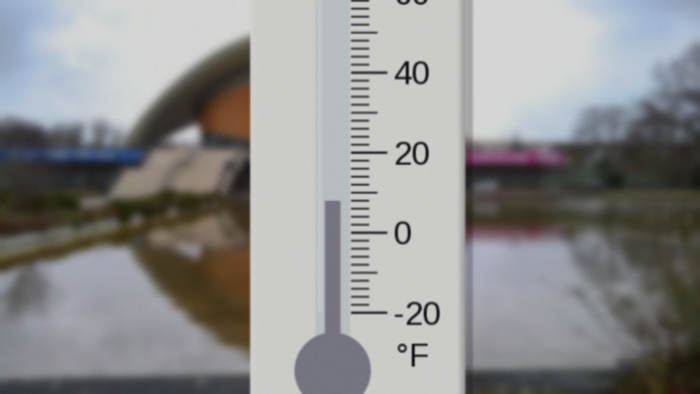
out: 8°F
